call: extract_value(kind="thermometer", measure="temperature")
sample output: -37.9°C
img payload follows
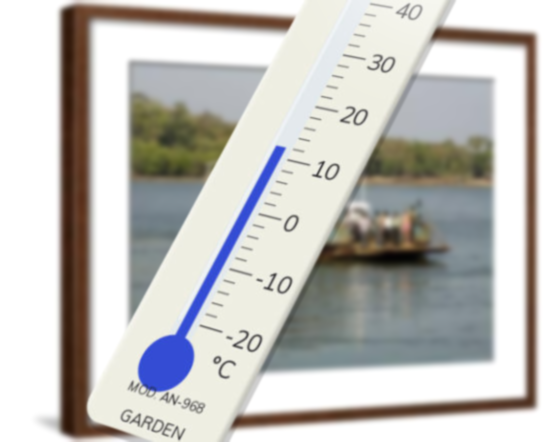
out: 12°C
